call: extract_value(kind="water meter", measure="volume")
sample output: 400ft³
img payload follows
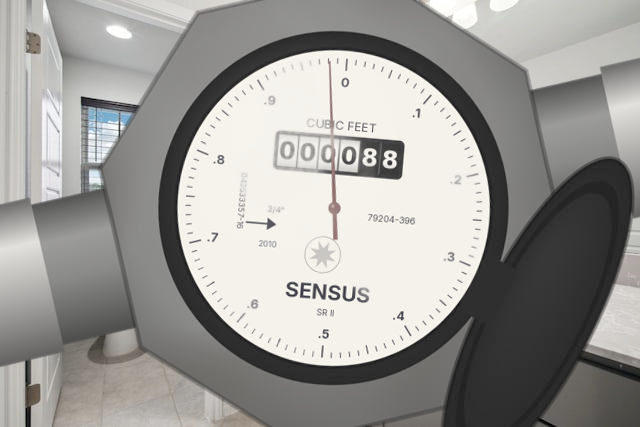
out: 87.98ft³
